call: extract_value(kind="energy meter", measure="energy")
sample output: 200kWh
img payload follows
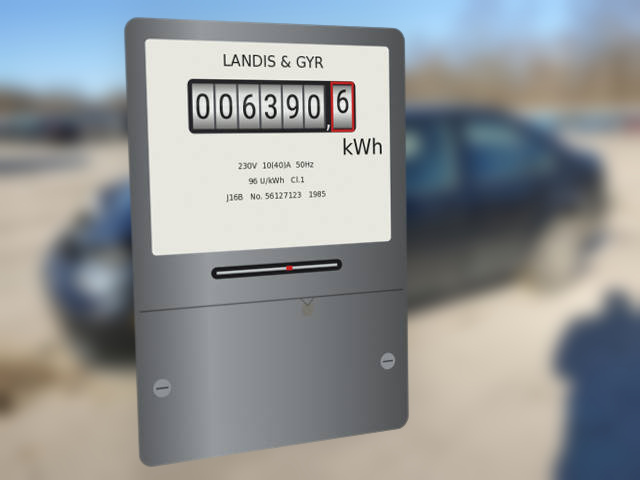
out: 6390.6kWh
